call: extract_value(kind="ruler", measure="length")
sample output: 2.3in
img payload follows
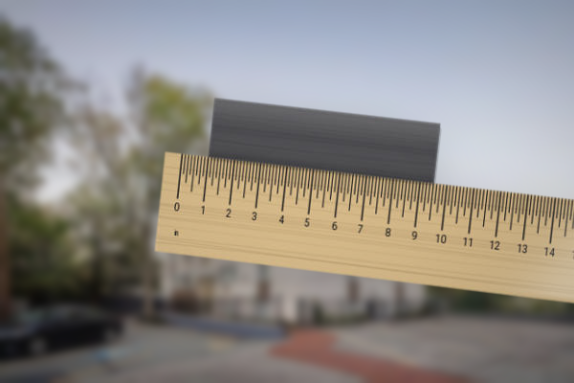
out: 8.5in
